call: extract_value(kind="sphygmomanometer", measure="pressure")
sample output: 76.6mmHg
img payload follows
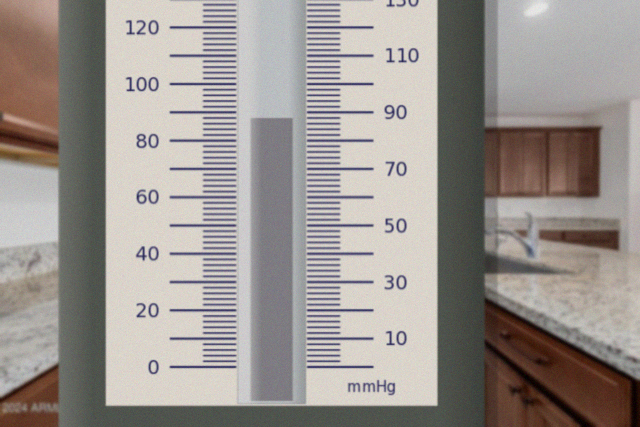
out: 88mmHg
